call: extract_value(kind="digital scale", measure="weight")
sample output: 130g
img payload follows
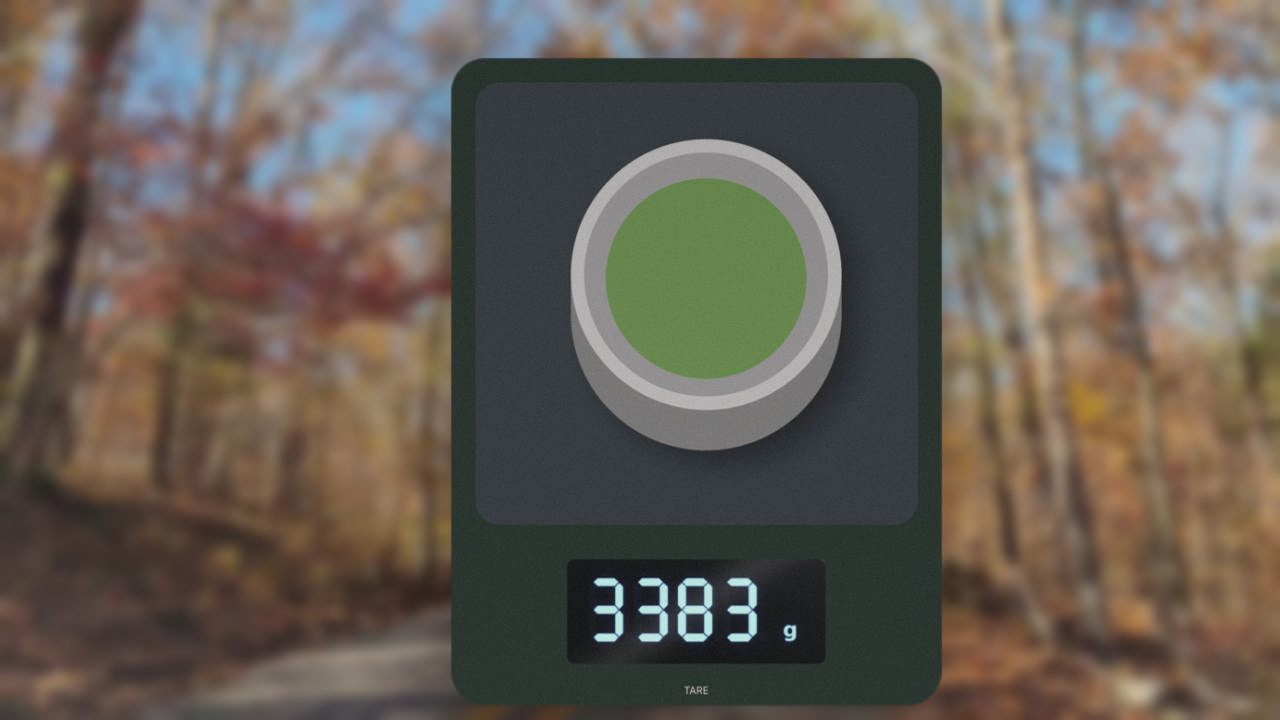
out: 3383g
